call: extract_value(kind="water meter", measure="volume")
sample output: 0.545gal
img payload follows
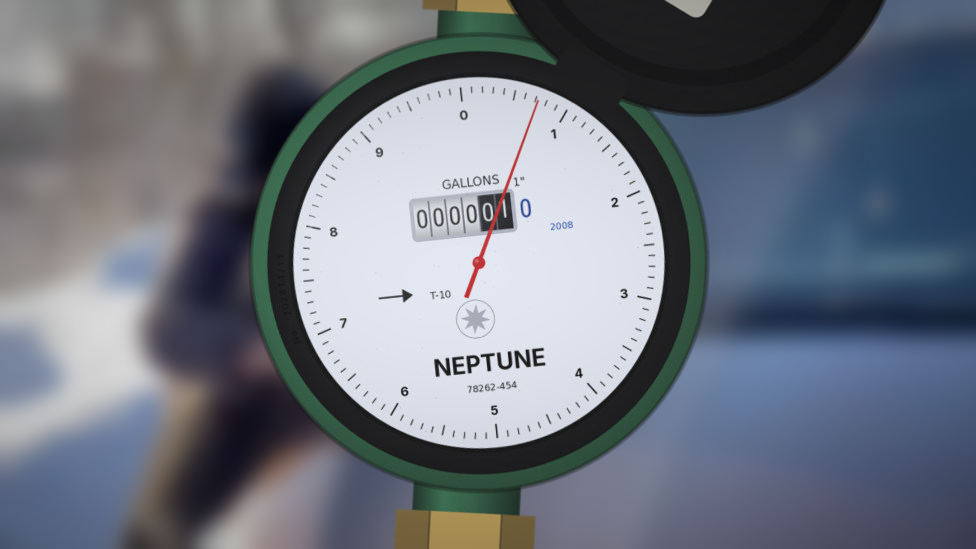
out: 10.7gal
